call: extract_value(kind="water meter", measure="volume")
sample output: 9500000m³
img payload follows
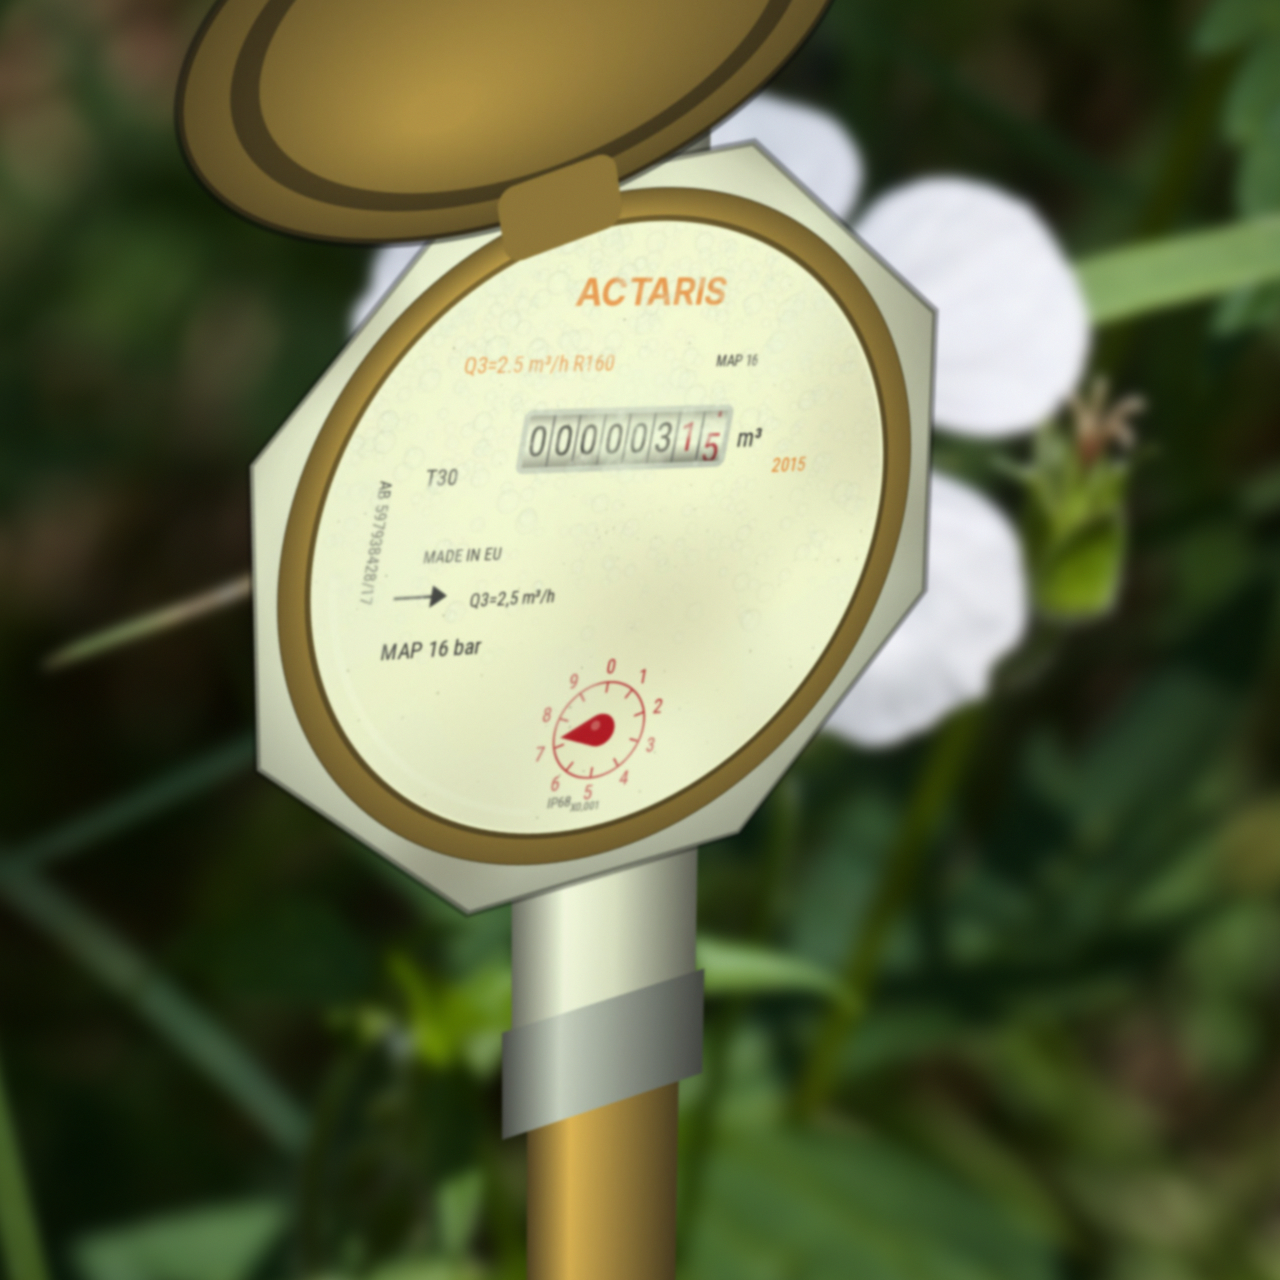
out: 3.147m³
